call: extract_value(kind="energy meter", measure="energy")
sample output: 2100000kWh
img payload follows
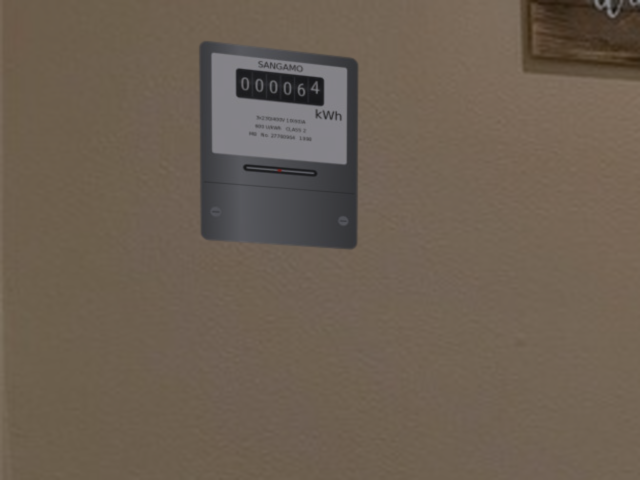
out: 64kWh
